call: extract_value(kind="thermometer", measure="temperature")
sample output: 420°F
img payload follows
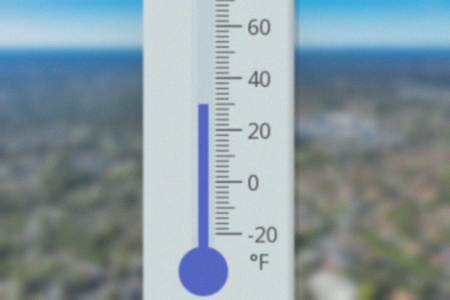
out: 30°F
